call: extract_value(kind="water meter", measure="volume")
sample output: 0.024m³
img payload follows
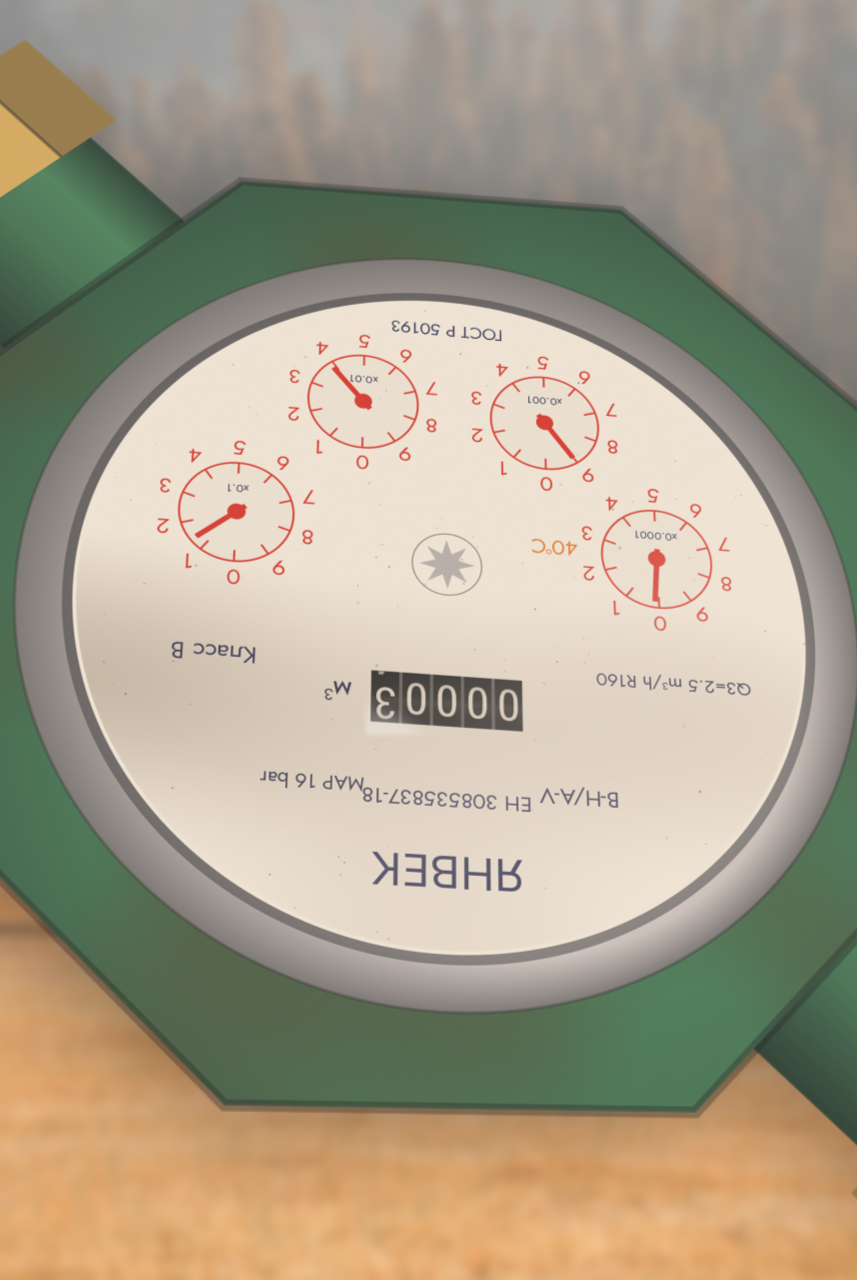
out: 3.1390m³
